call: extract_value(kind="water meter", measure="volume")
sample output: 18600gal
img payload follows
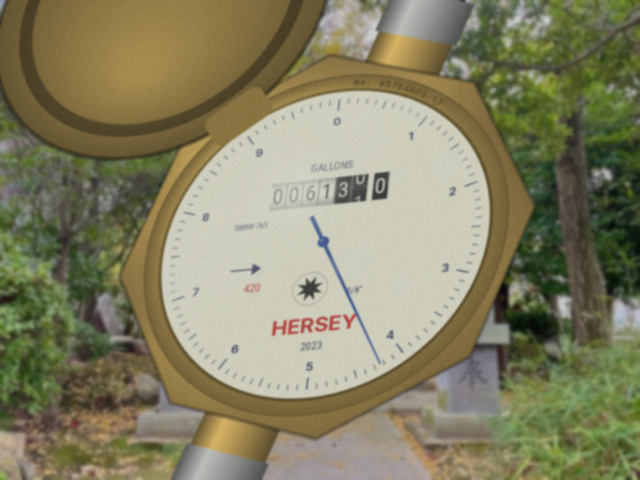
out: 61304.2gal
